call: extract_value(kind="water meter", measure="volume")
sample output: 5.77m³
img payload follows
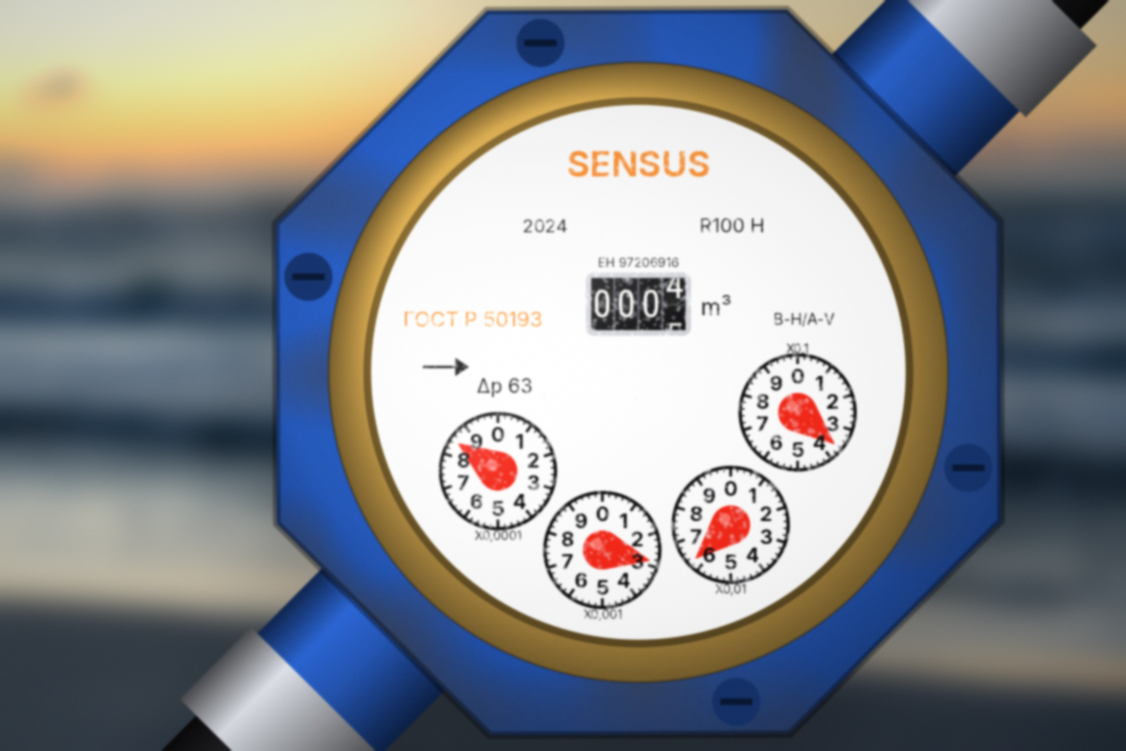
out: 4.3628m³
